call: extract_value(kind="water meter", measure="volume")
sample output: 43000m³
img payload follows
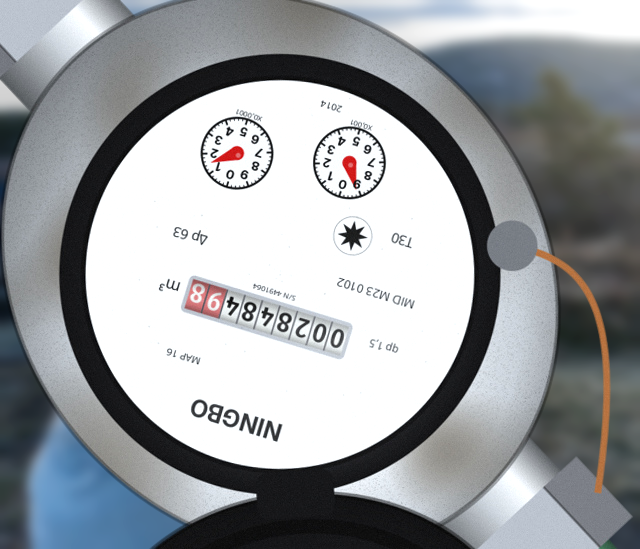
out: 28484.9791m³
